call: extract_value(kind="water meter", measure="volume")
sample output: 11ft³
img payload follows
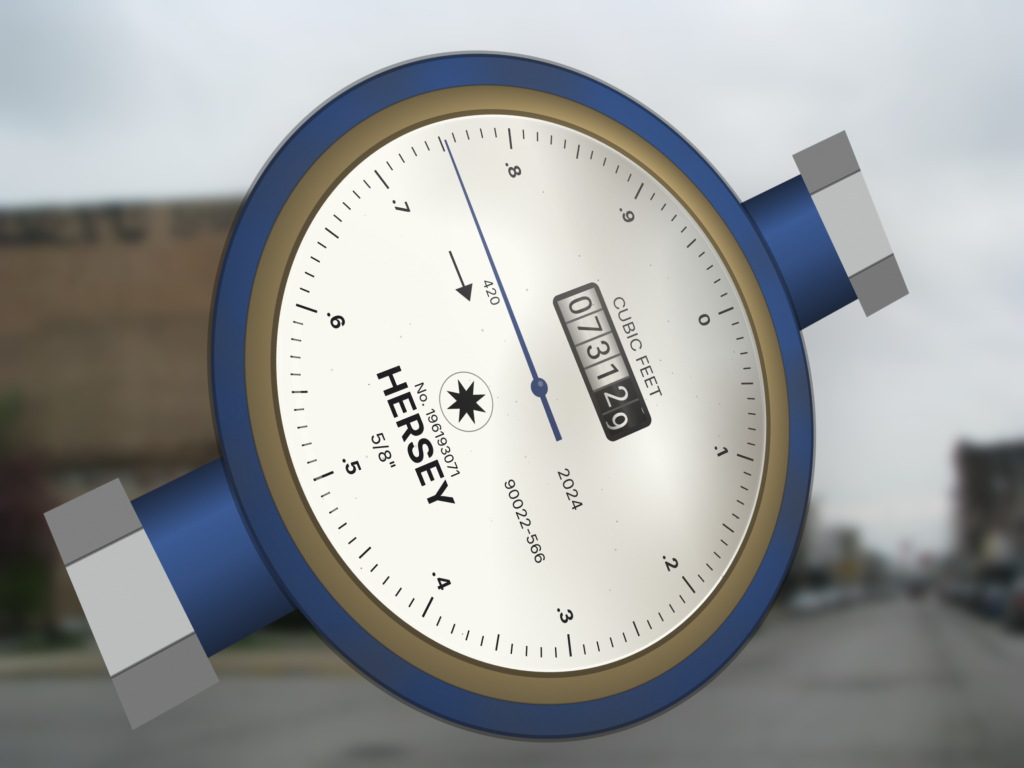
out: 73128.75ft³
